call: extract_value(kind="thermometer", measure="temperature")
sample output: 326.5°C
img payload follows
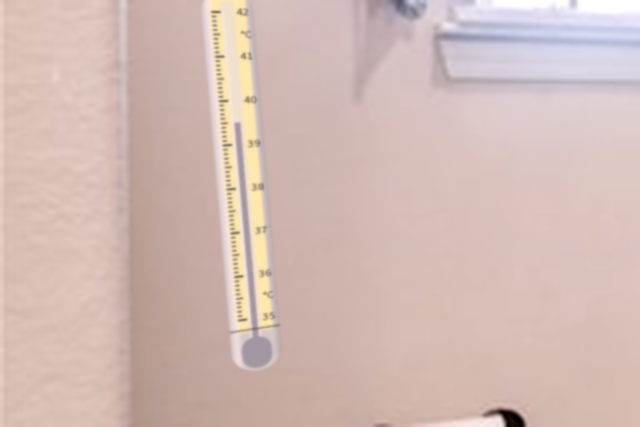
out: 39.5°C
